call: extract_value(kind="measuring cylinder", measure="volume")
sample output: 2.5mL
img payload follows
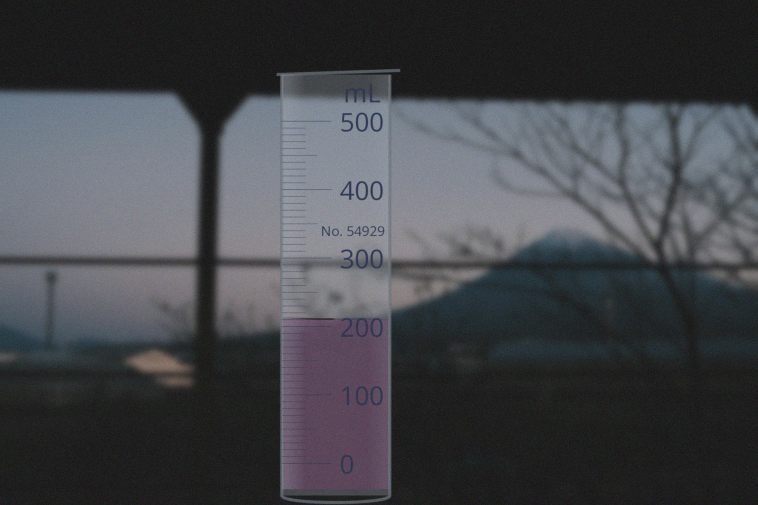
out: 210mL
